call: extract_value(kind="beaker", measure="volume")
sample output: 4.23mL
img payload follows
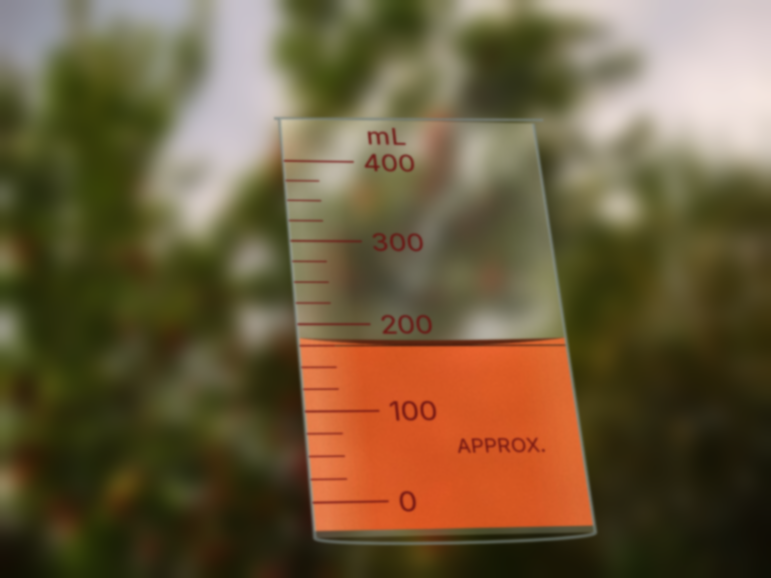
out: 175mL
